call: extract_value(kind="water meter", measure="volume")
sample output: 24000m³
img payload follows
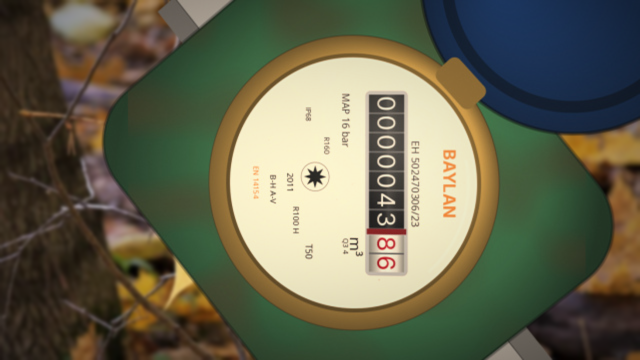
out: 43.86m³
